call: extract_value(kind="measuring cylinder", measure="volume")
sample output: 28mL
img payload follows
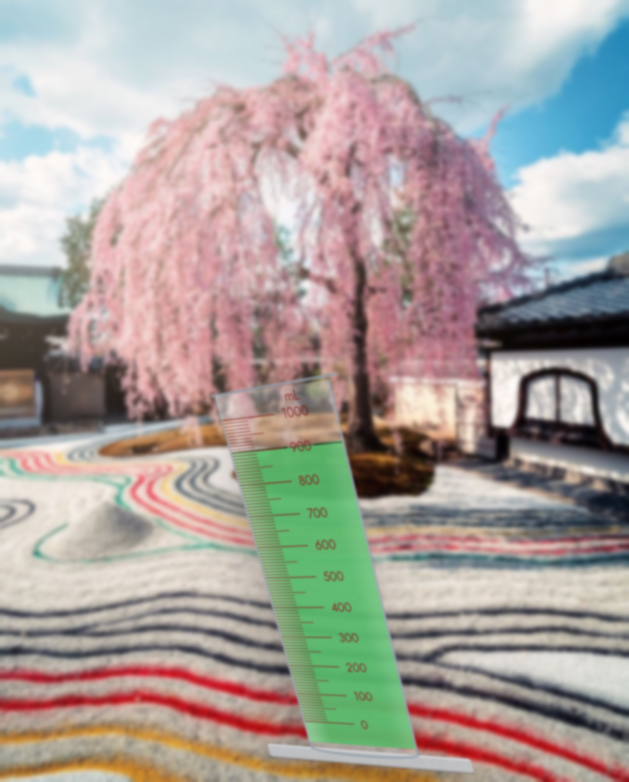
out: 900mL
